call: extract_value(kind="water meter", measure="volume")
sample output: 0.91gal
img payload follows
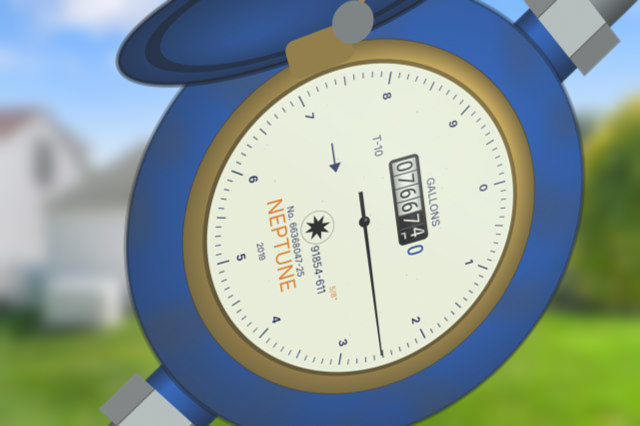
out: 766742.5gal
